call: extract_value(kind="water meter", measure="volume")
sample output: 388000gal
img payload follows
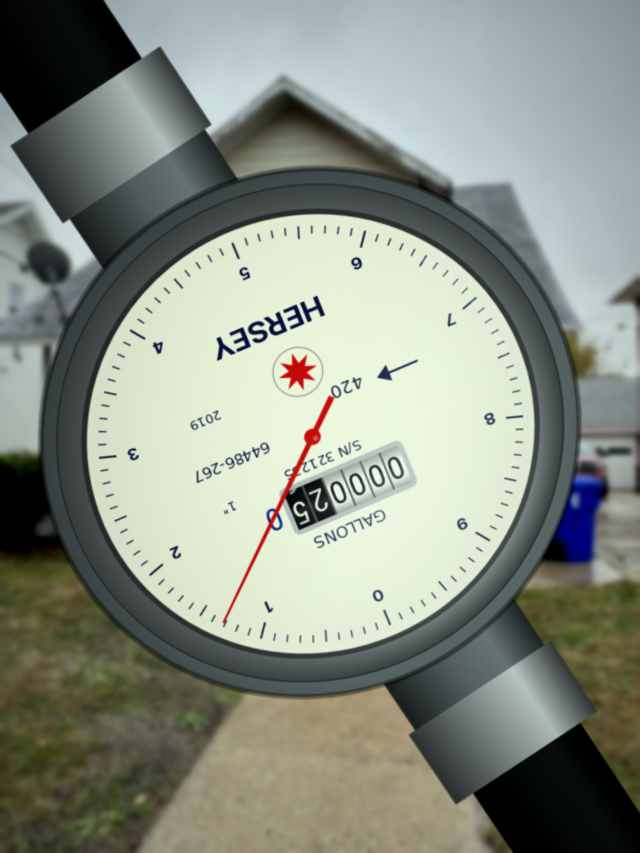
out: 251.3gal
